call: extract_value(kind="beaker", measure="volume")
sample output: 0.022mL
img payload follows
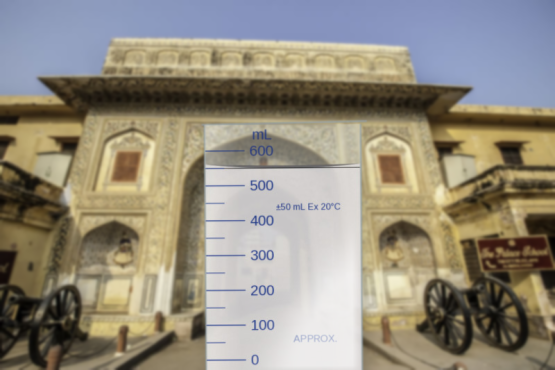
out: 550mL
